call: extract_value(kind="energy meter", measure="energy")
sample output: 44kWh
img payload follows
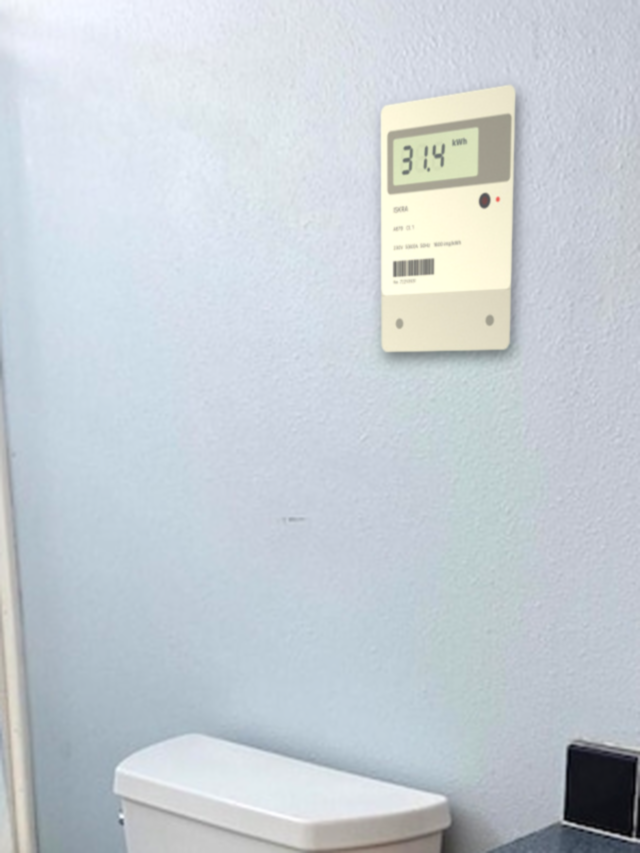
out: 31.4kWh
